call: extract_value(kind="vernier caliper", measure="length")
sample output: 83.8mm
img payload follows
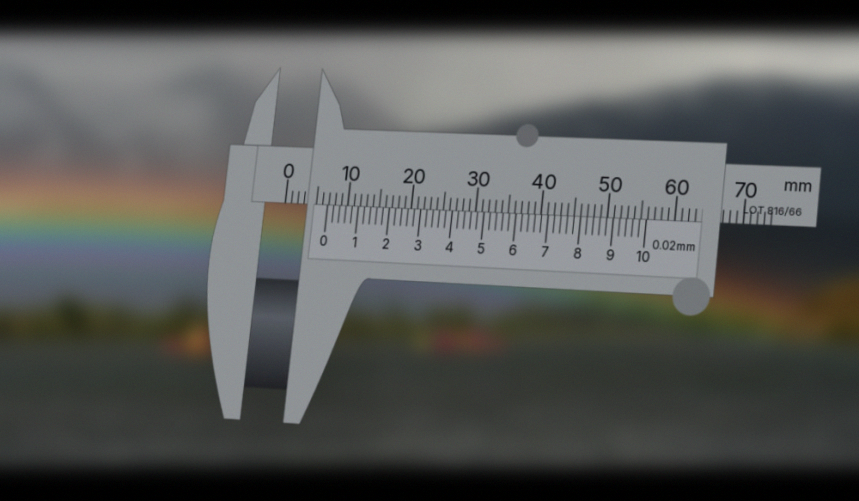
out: 6.8mm
